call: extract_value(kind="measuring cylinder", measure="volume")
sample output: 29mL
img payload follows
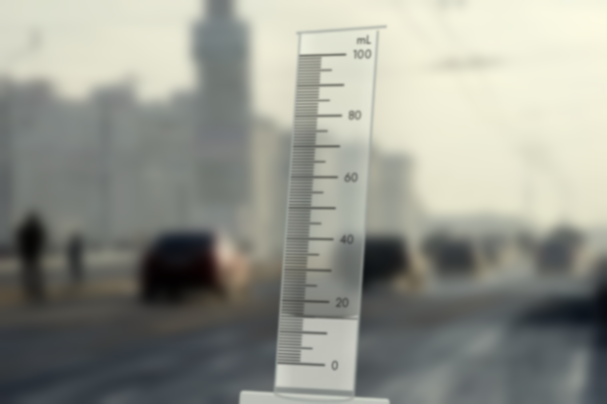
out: 15mL
